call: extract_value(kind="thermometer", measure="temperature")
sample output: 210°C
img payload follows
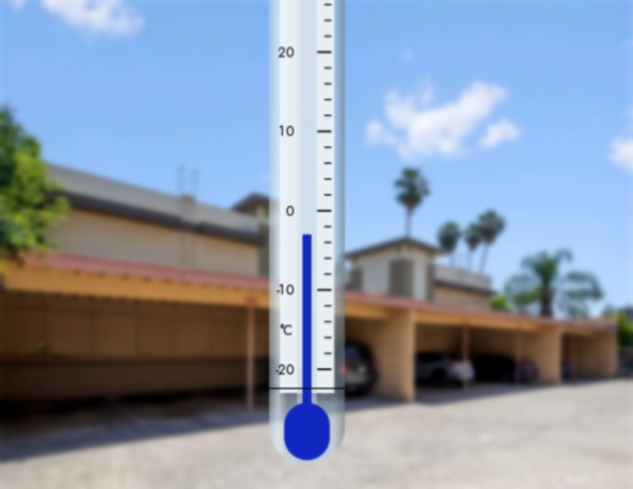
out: -3°C
